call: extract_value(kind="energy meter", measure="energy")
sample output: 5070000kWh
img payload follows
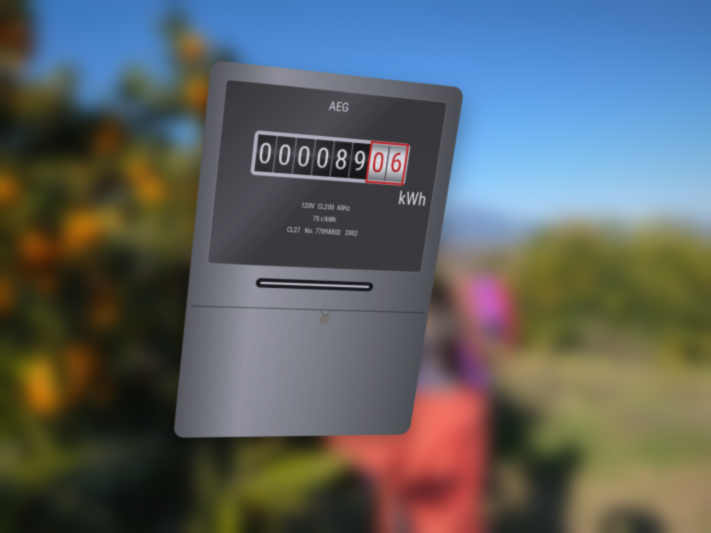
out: 89.06kWh
